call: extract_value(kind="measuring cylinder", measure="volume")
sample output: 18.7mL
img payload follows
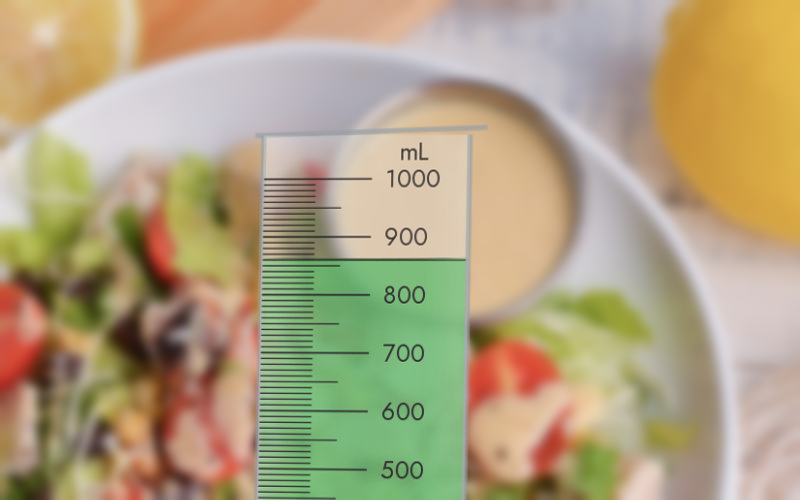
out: 860mL
